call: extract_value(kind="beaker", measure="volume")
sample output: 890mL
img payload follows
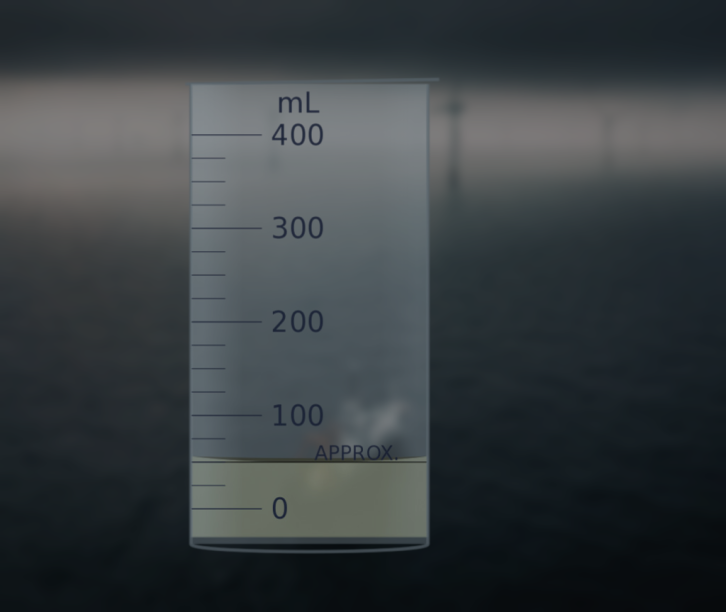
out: 50mL
